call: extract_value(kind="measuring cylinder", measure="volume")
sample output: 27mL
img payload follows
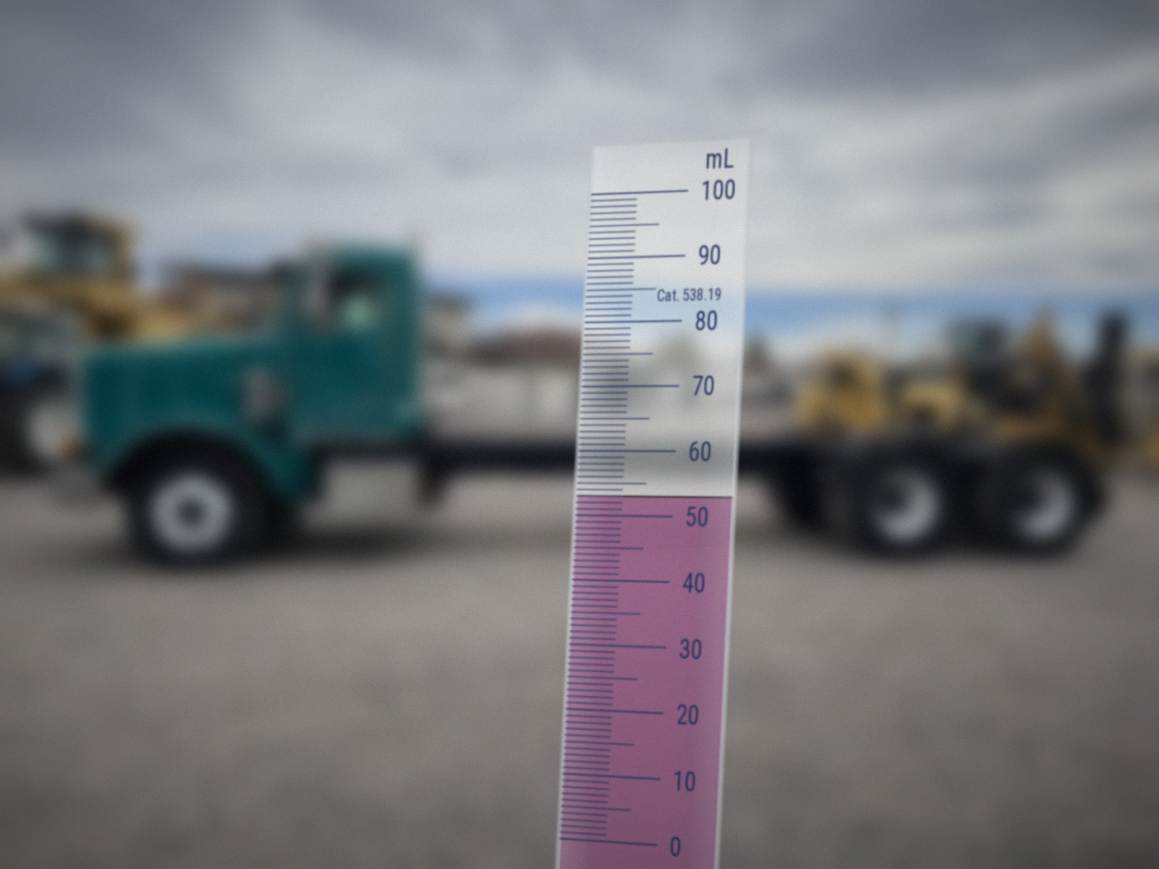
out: 53mL
